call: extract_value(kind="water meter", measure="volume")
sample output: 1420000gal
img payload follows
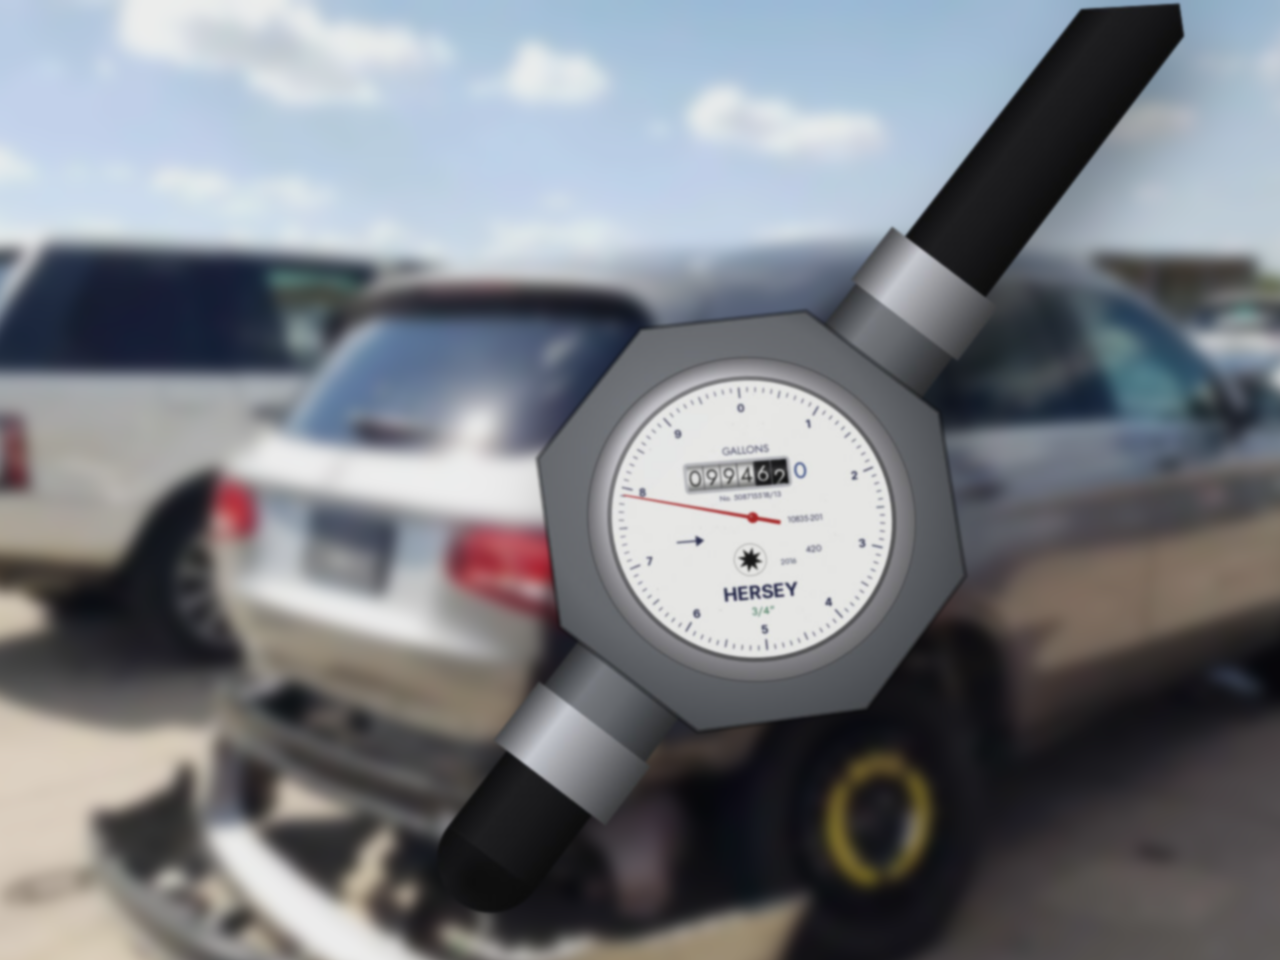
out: 994617.9gal
